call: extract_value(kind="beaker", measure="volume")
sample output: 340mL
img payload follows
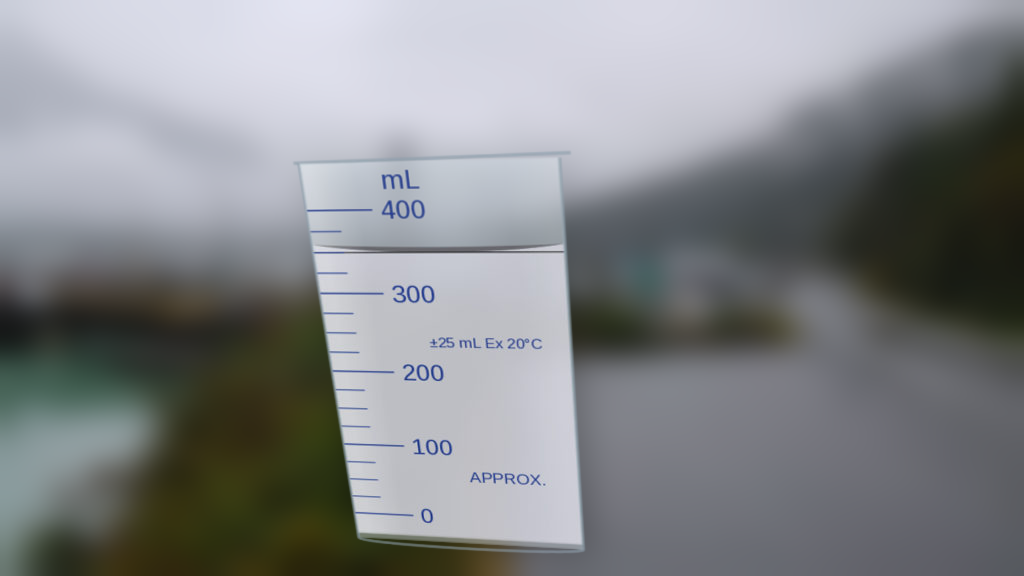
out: 350mL
